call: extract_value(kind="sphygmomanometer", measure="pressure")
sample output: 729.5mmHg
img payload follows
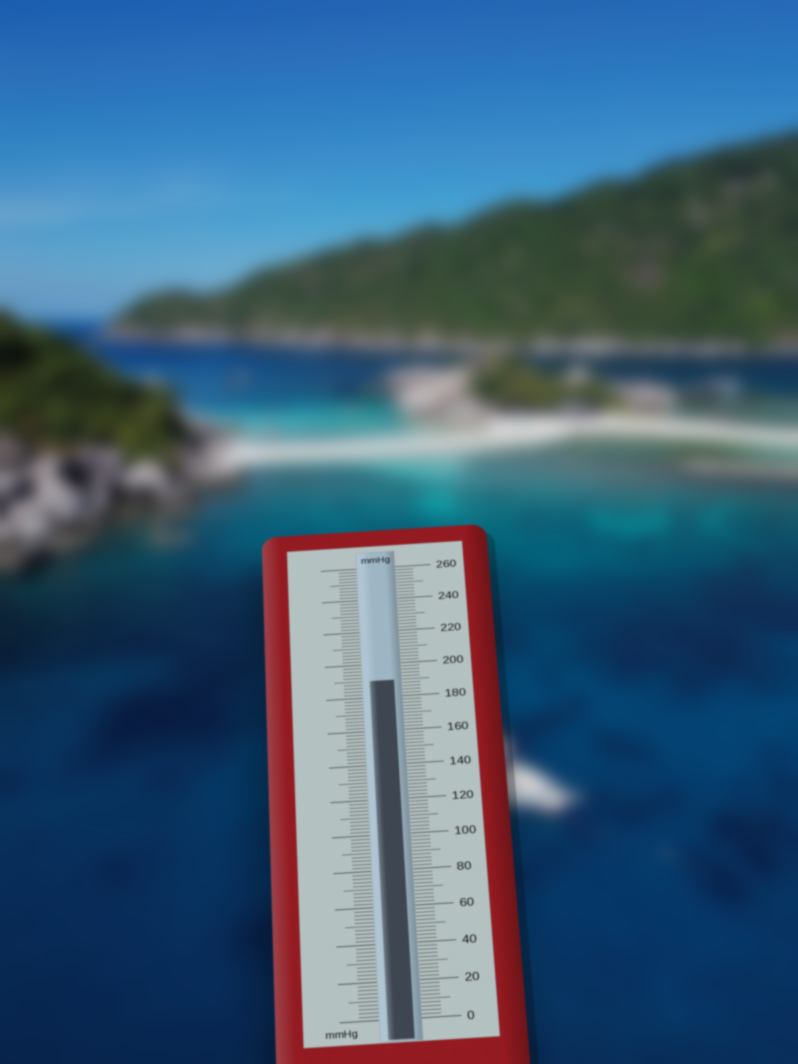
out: 190mmHg
